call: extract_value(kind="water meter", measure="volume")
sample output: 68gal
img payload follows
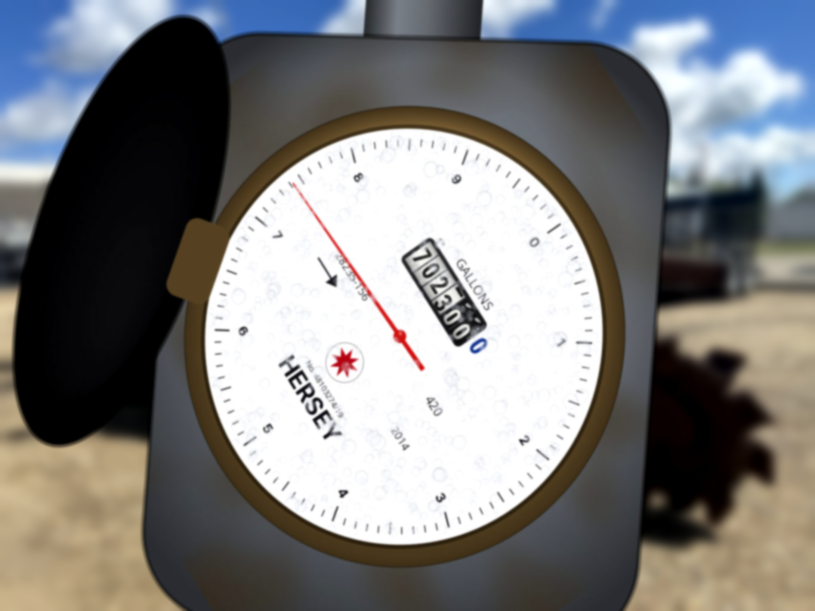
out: 7022997.4gal
